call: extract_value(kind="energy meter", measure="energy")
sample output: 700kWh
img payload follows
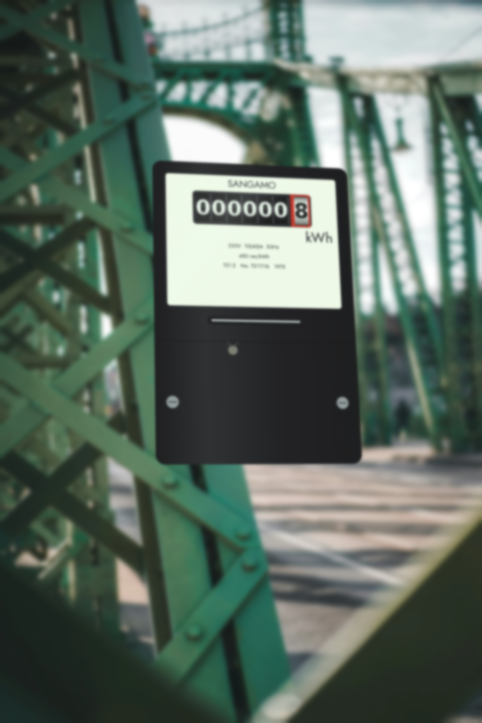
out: 0.8kWh
